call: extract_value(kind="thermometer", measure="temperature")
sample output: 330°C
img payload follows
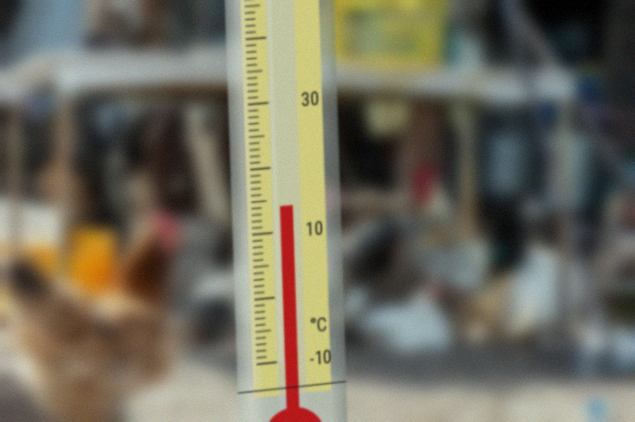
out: 14°C
